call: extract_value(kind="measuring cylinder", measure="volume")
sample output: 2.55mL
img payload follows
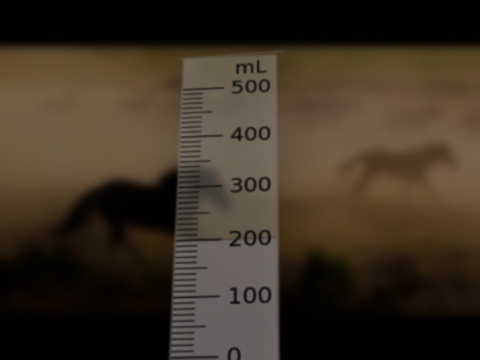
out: 200mL
